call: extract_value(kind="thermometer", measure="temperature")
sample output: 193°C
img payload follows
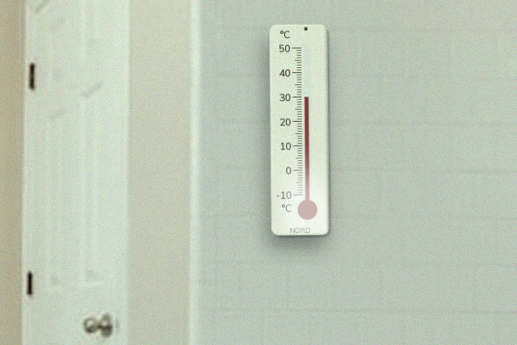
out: 30°C
